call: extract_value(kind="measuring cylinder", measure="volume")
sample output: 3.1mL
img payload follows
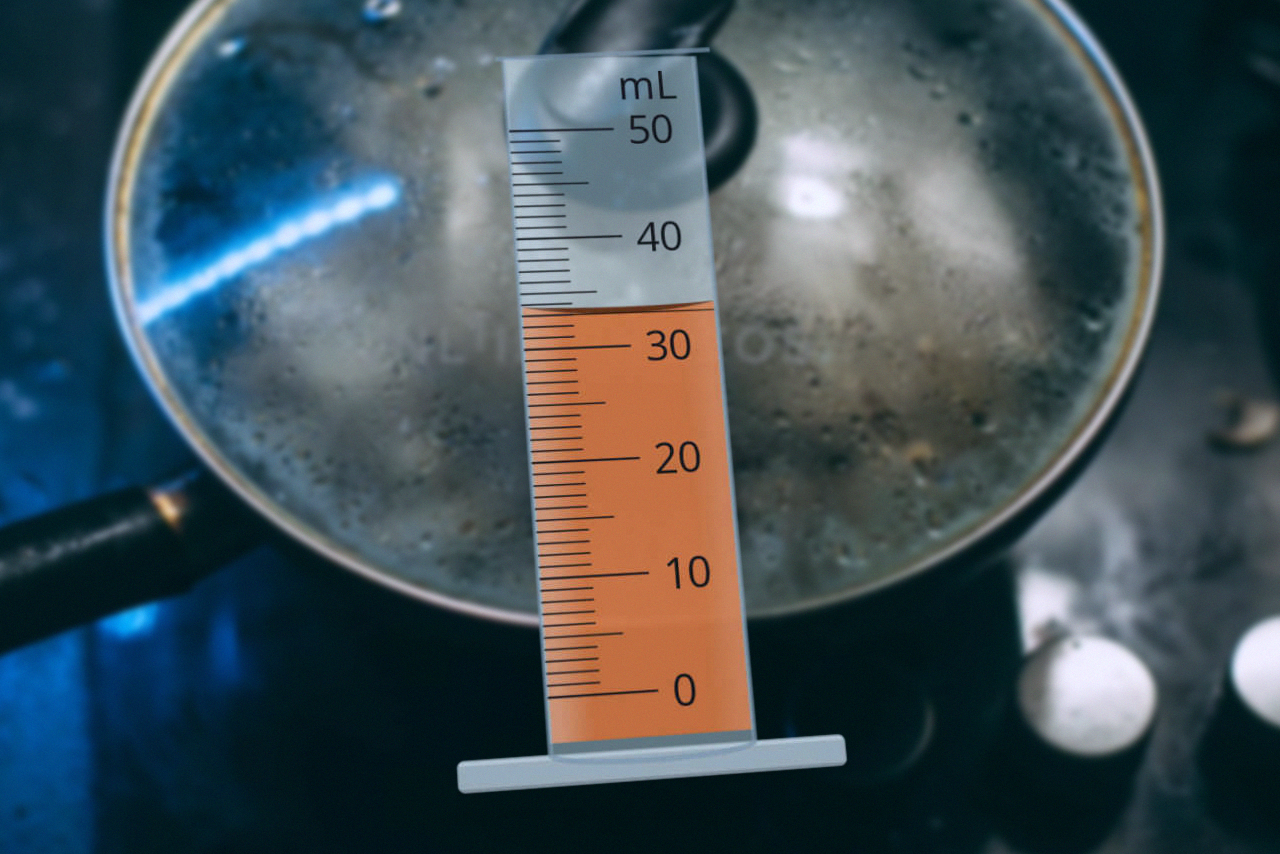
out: 33mL
